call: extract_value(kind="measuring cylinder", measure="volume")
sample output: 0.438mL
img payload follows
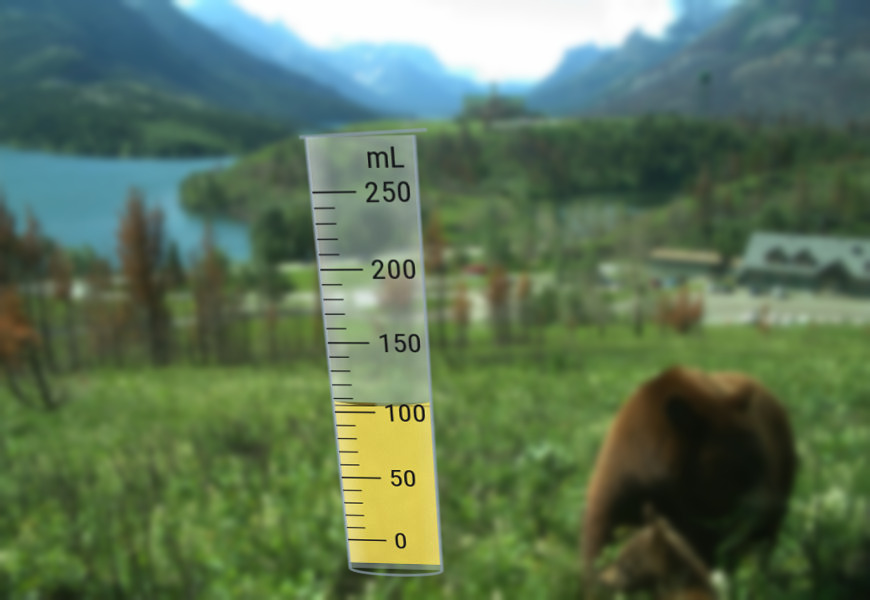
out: 105mL
